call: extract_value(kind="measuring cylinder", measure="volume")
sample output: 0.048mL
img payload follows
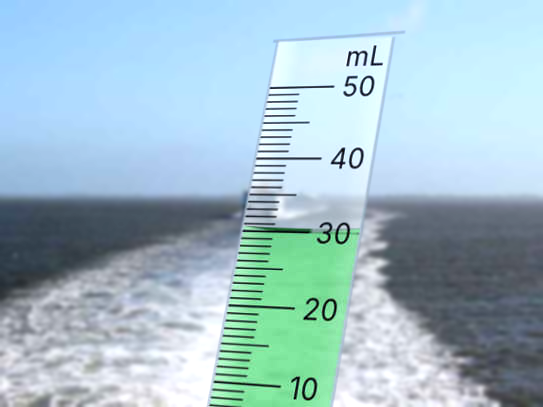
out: 30mL
